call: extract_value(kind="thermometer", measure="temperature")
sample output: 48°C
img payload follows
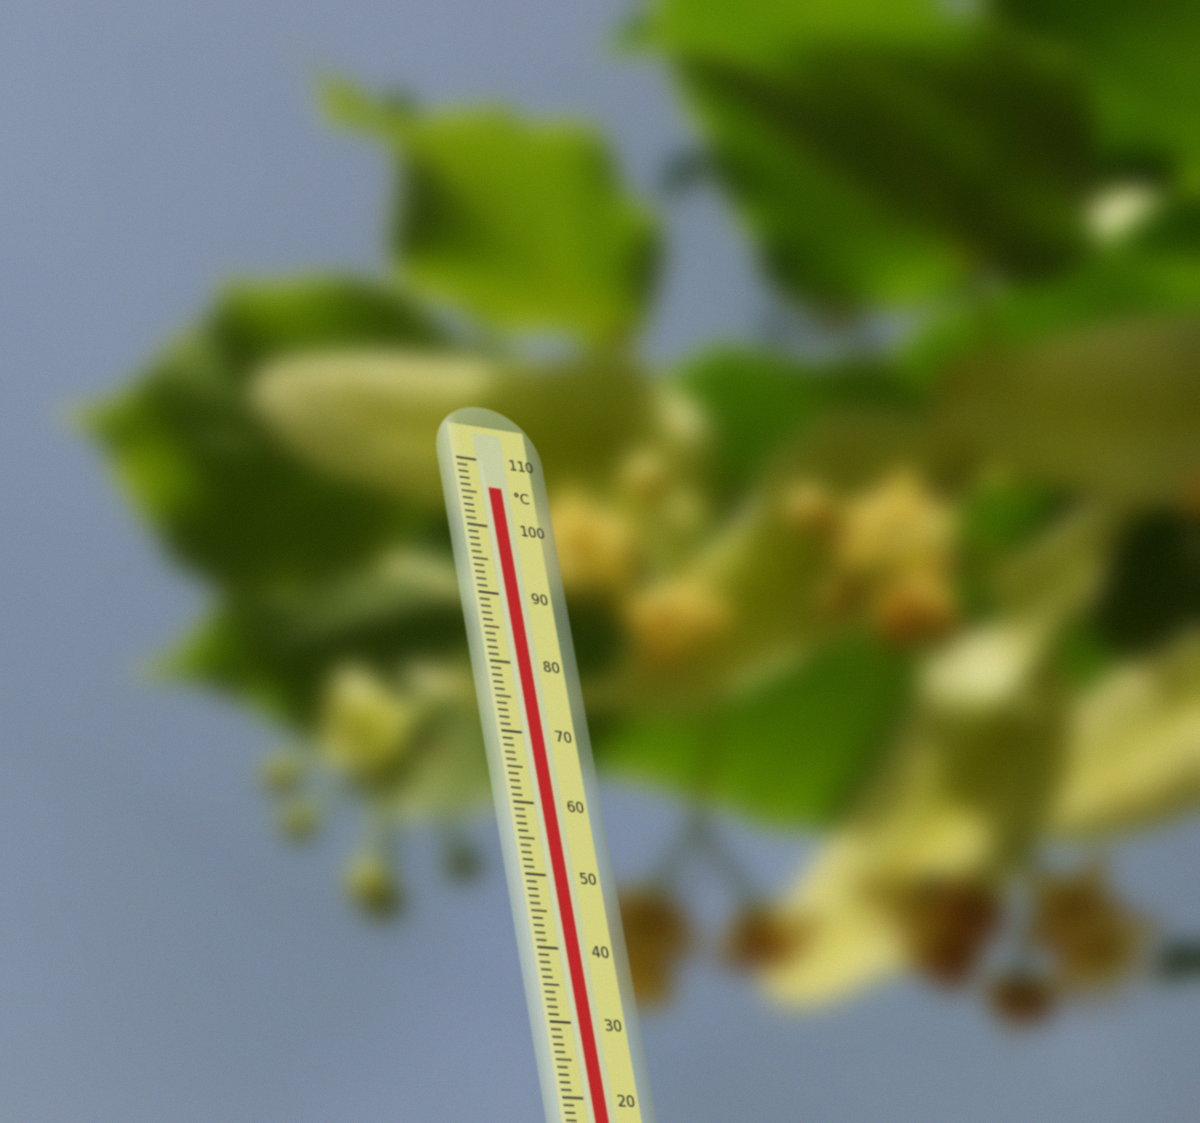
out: 106°C
